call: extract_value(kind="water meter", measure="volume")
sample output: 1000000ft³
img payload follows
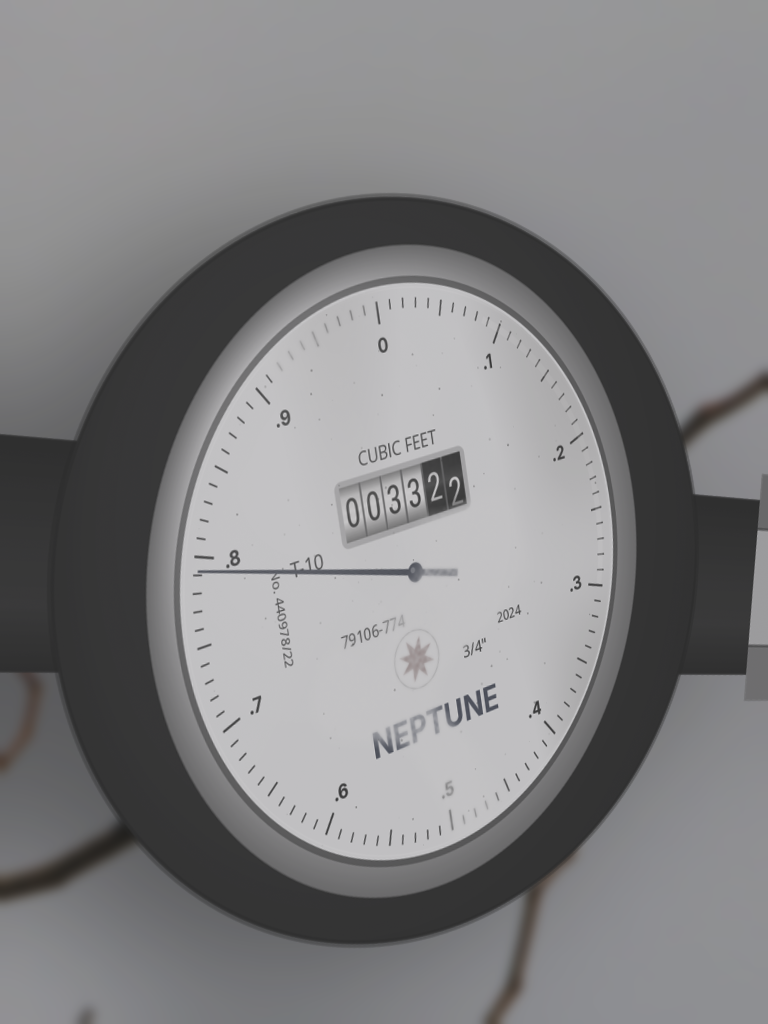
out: 3321.79ft³
